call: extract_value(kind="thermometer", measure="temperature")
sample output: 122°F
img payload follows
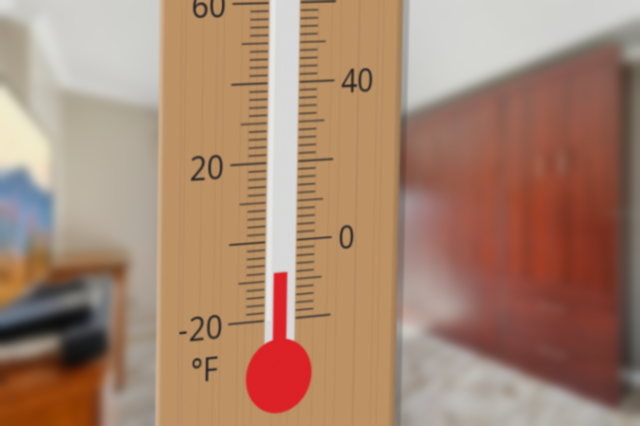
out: -8°F
